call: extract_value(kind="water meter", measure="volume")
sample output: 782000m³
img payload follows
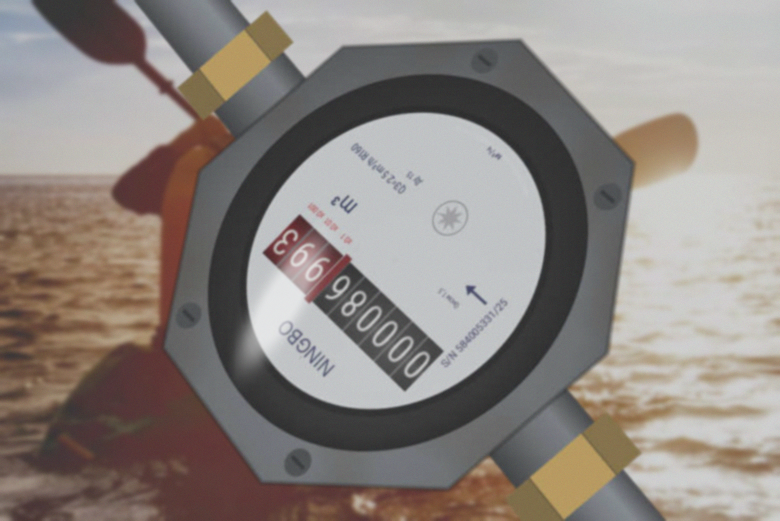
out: 86.993m³
